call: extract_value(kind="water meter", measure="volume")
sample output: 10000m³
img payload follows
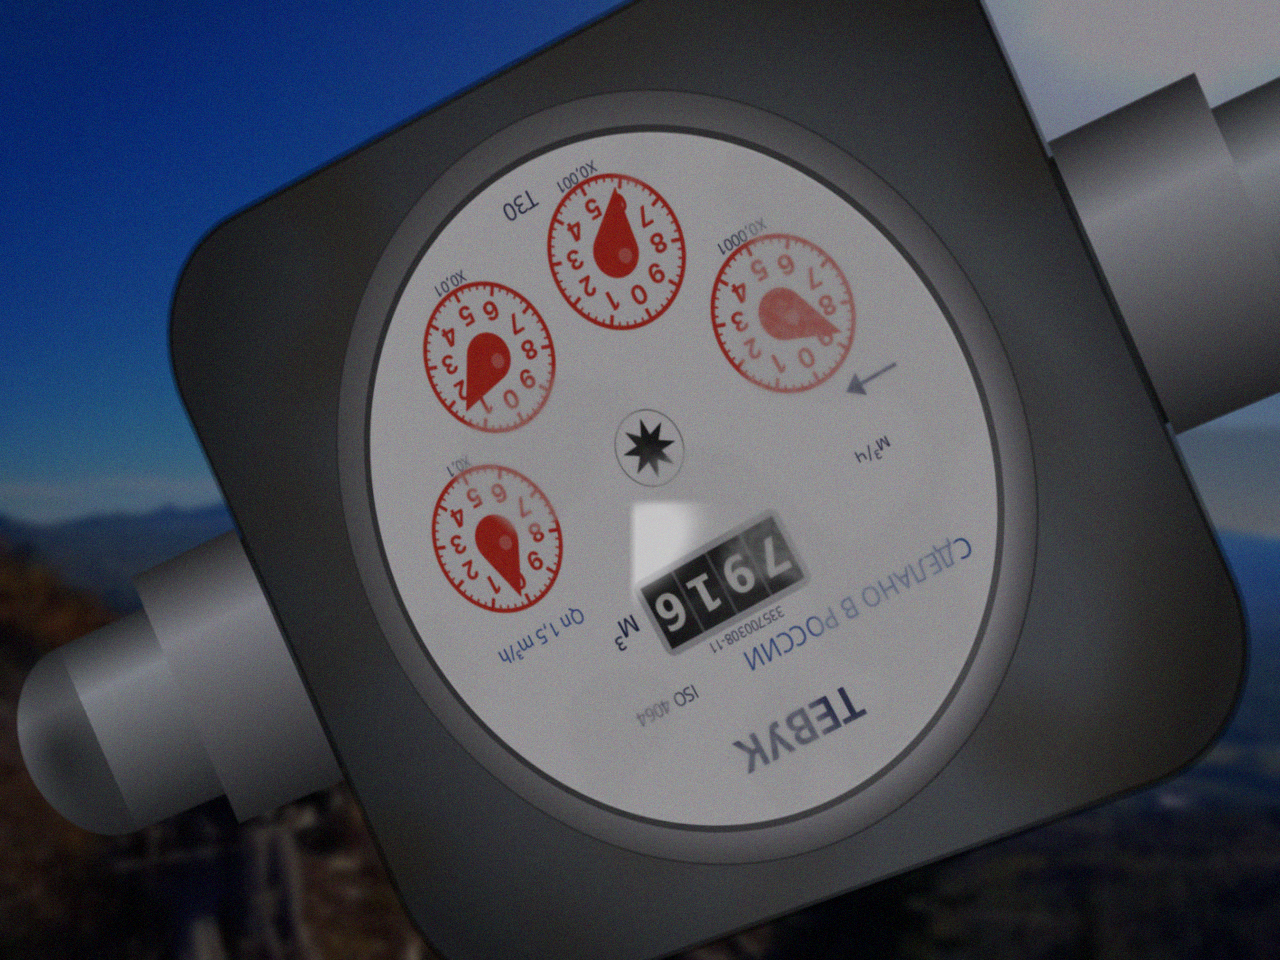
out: 7916.0158m³
